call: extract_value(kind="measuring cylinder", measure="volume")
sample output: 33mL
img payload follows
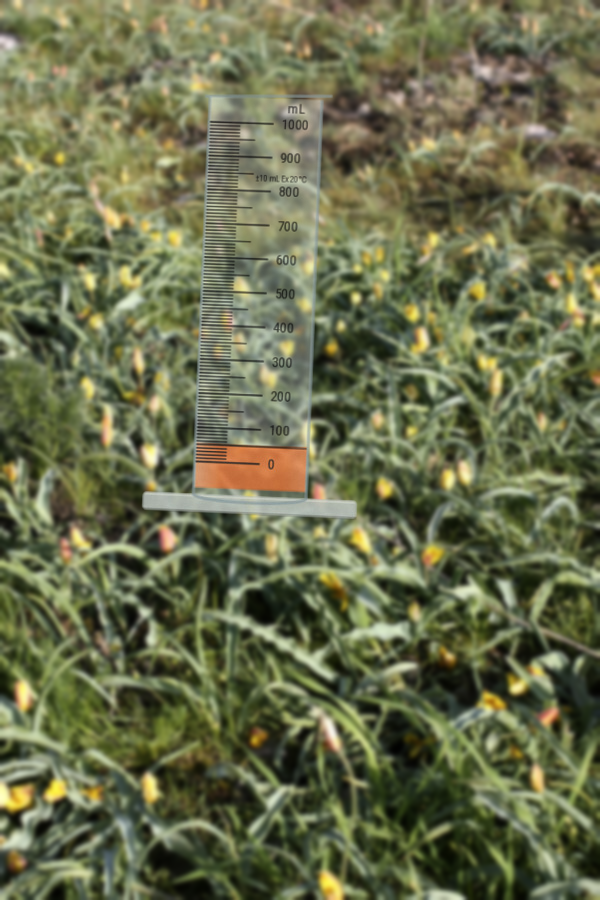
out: 50mL
